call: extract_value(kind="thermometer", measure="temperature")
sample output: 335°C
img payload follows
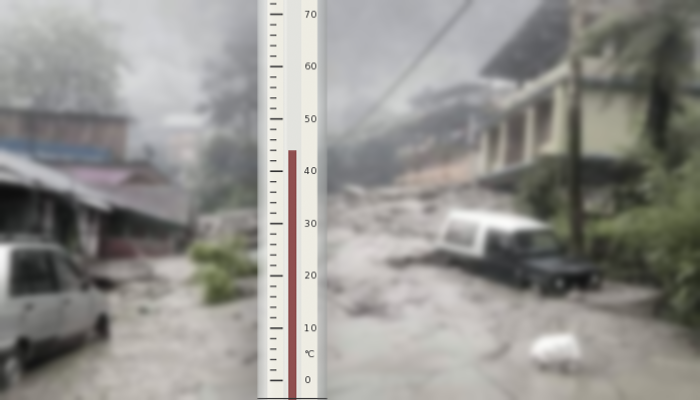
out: 44°C
